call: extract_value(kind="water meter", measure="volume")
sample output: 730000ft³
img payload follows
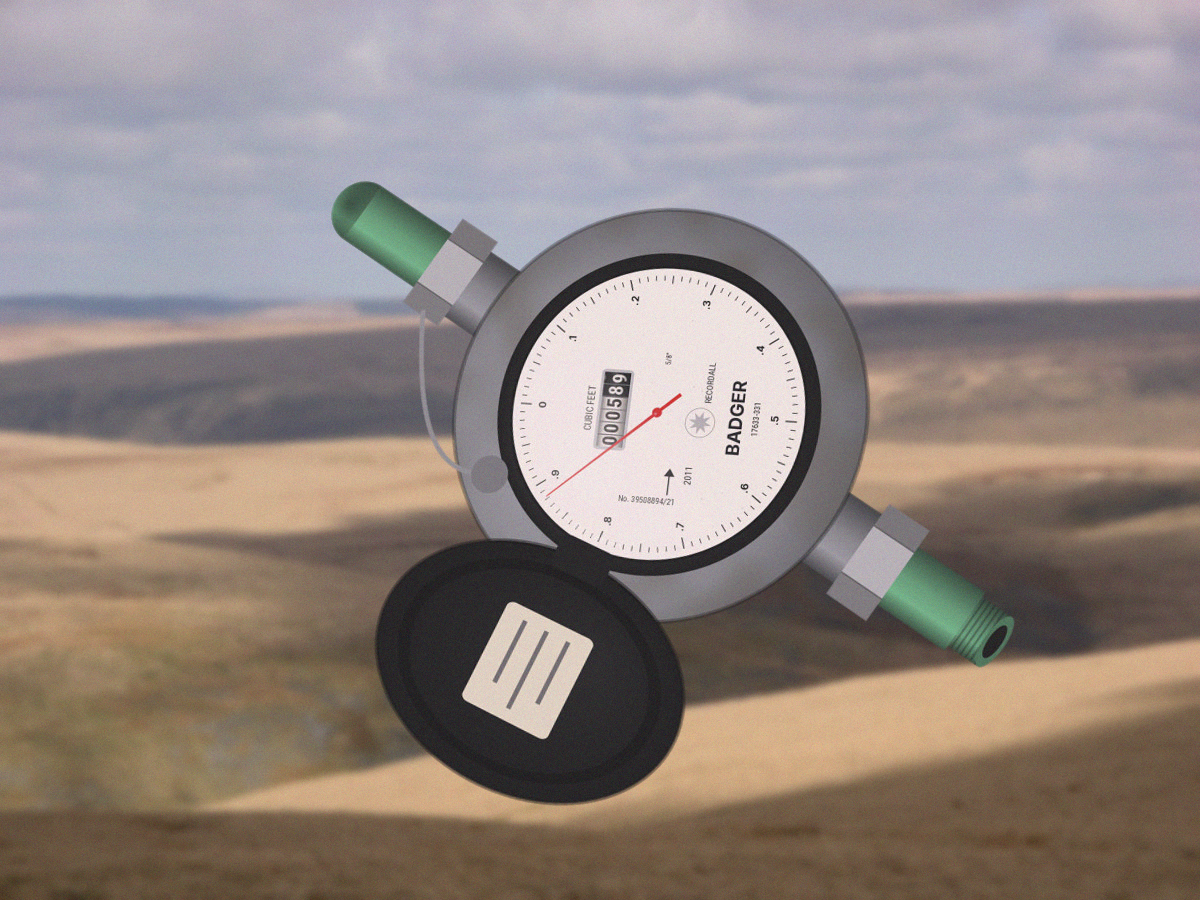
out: 588.88ft³
